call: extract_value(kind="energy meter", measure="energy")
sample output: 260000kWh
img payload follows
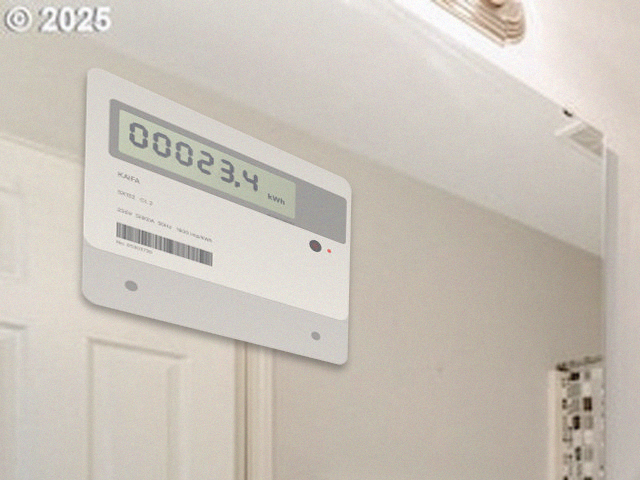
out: 23.4kWh
